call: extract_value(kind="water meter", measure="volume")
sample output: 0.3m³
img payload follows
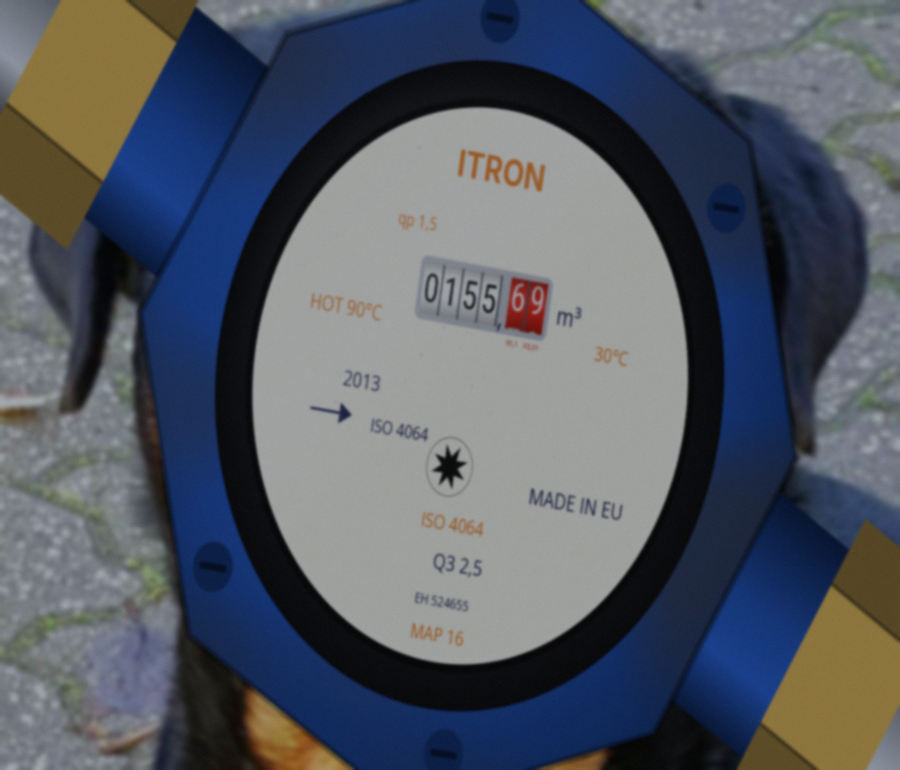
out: 155.69m³
